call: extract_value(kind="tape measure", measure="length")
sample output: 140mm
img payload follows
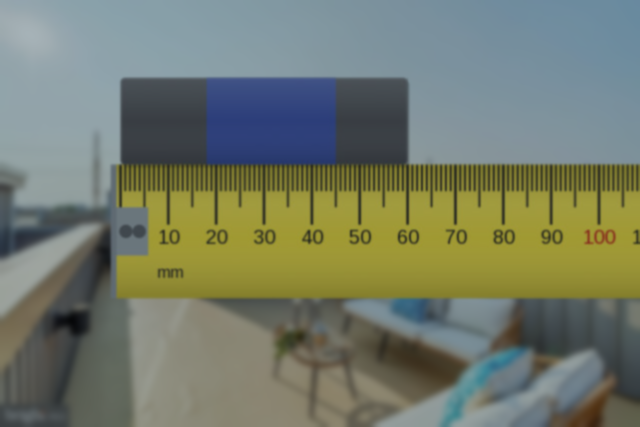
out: 60mm
